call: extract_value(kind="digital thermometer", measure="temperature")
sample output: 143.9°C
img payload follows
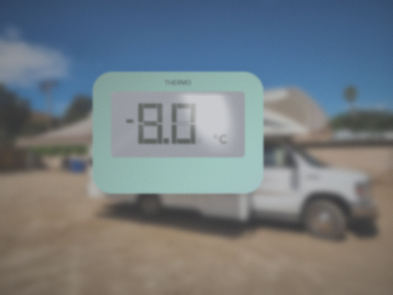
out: -8.0°C
